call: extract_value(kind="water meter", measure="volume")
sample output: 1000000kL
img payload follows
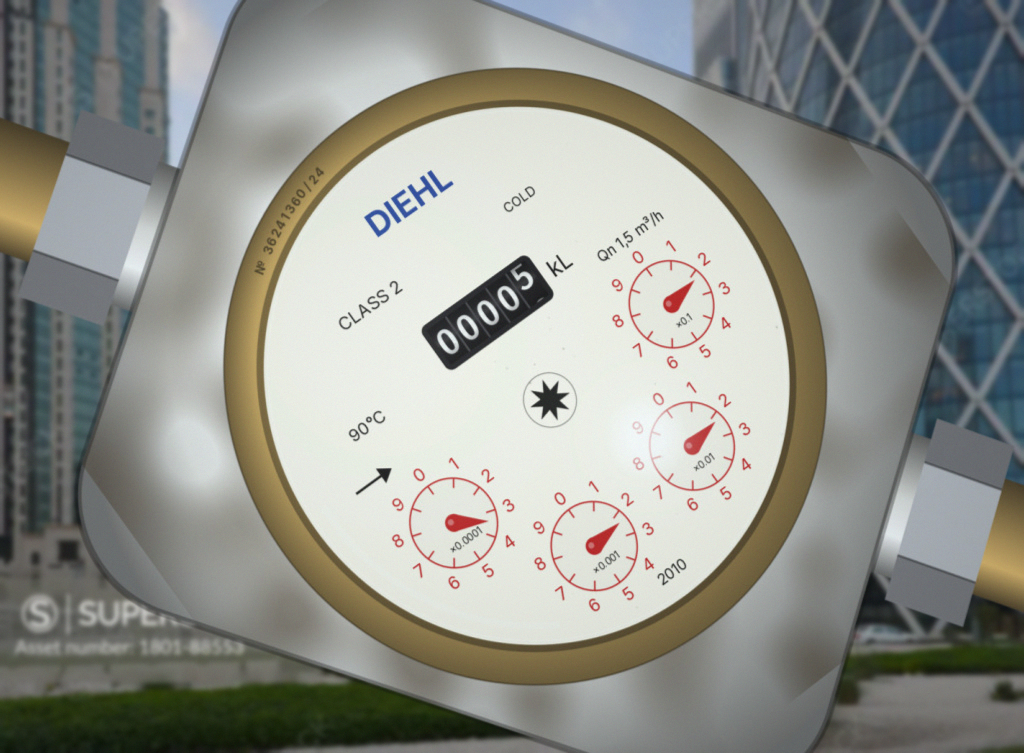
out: 5.2223kL
